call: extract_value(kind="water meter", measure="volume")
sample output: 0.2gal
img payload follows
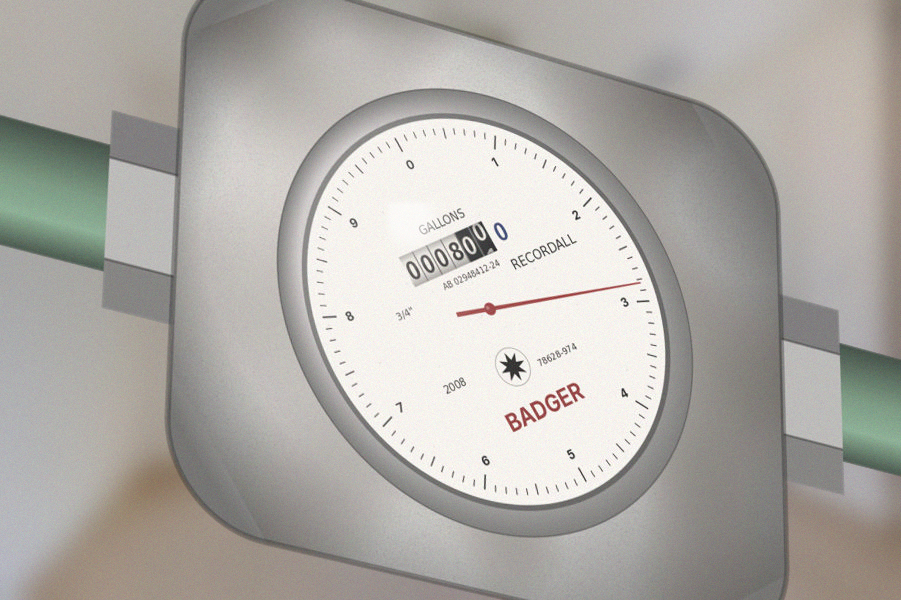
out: 8002.8gal
